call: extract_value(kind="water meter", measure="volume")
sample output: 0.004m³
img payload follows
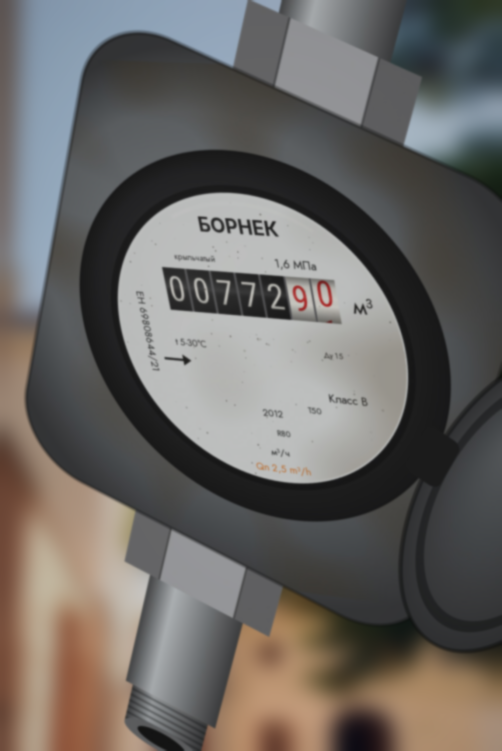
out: 772.90m³
